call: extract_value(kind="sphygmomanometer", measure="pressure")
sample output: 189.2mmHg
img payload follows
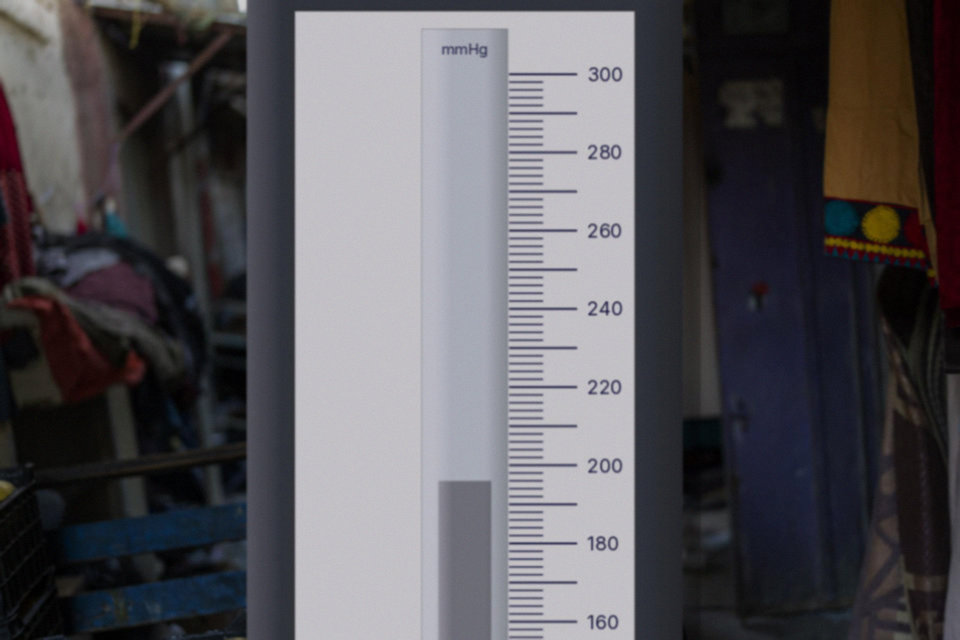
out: 196mmHg
